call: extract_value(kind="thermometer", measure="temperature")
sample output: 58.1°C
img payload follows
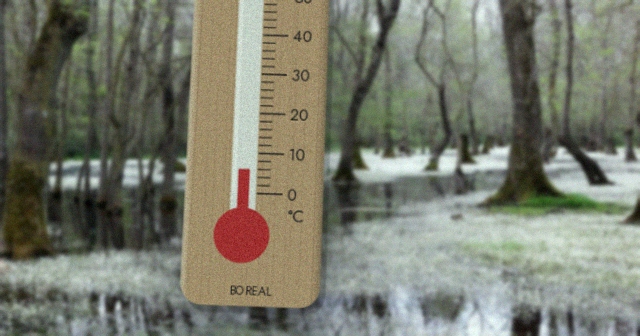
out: 6°C
